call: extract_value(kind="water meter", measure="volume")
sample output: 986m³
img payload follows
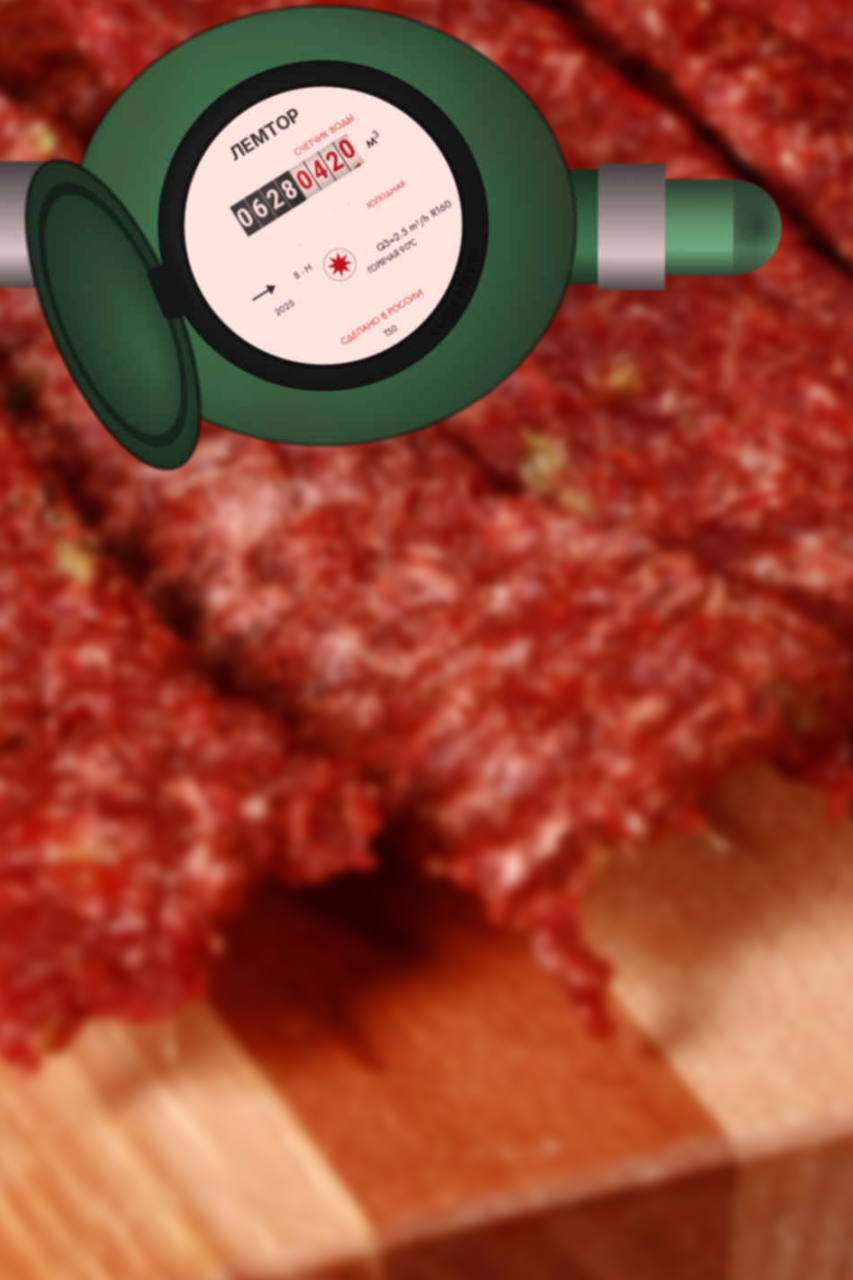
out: 628.0420m³
